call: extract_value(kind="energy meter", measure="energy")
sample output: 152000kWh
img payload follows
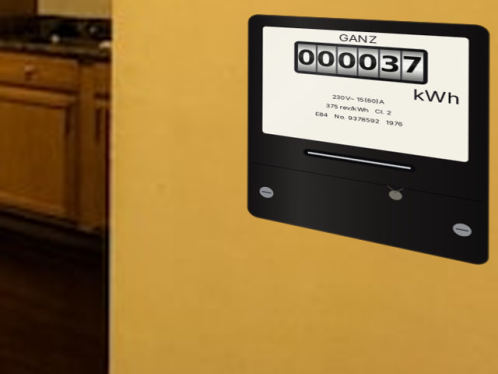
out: 37kWh
